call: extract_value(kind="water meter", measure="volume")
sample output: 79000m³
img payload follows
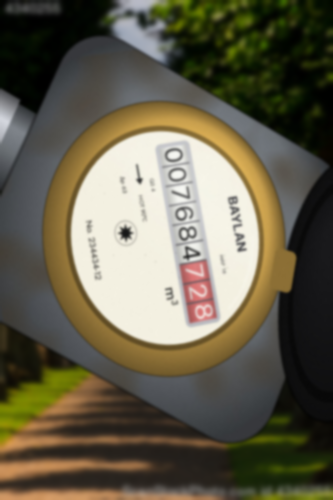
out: 7684.728m³
